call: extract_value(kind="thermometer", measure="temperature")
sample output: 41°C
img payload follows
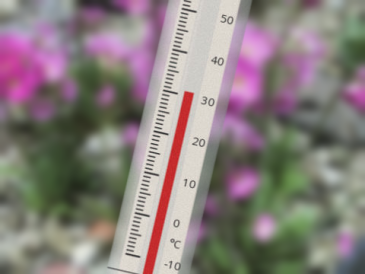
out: 31°C
